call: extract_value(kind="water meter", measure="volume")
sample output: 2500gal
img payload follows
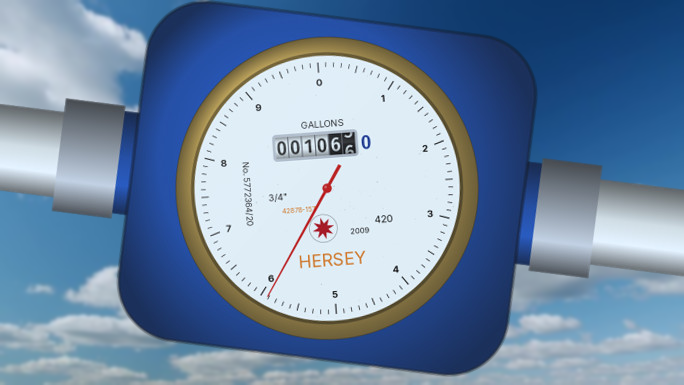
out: 10655.9gal
